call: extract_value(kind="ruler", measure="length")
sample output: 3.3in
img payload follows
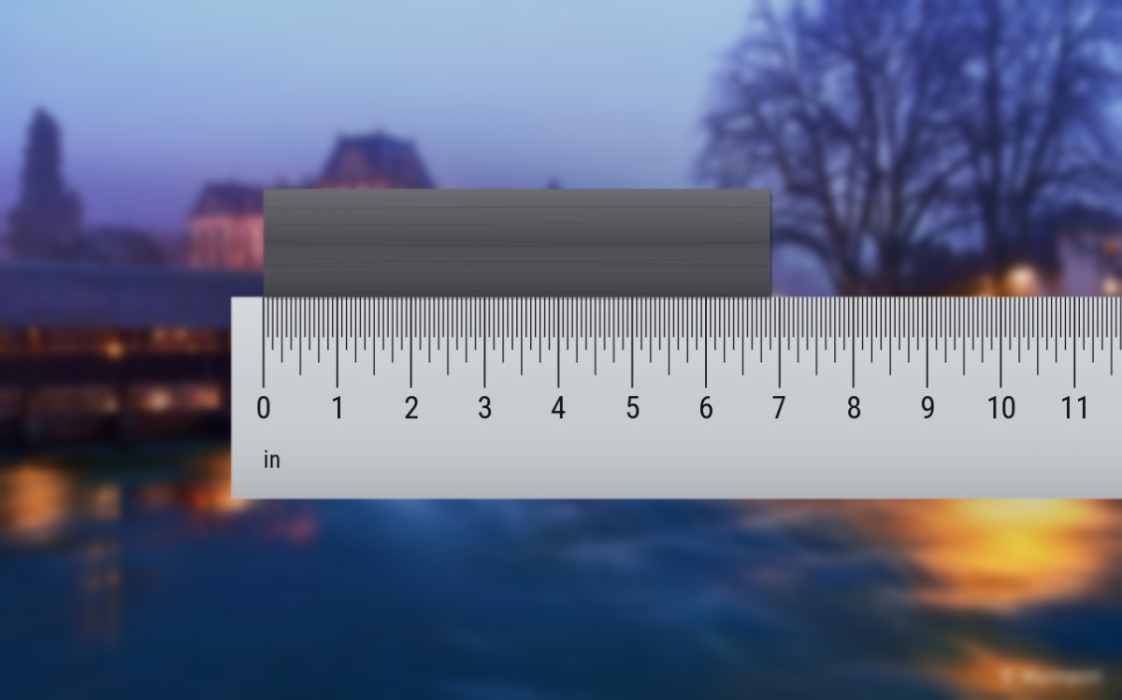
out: 6.875in
